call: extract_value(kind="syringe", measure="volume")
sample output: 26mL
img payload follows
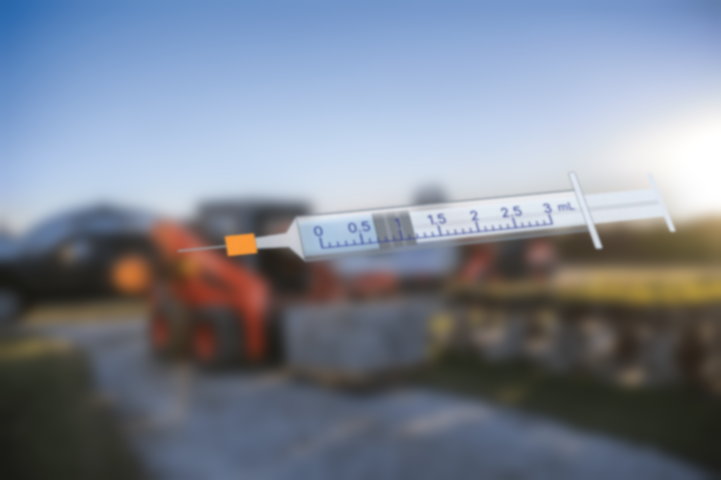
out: 0.7mL
